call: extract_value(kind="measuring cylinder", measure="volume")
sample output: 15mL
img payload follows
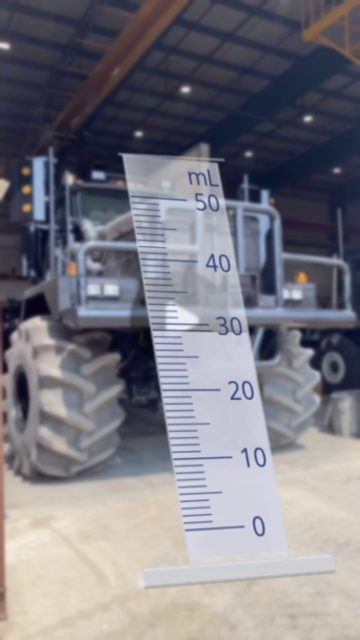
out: 29mL
